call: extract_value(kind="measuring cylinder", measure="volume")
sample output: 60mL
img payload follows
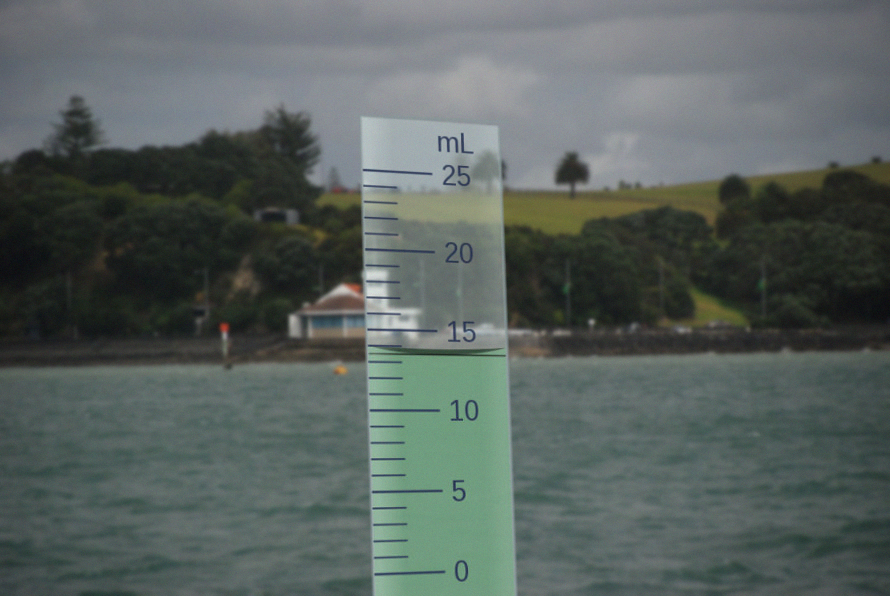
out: 13.5mL
